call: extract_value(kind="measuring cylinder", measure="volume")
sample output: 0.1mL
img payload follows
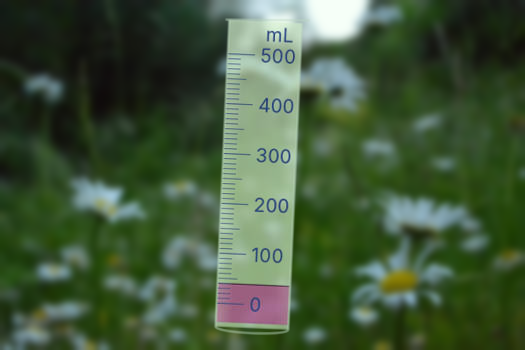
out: 40mL
